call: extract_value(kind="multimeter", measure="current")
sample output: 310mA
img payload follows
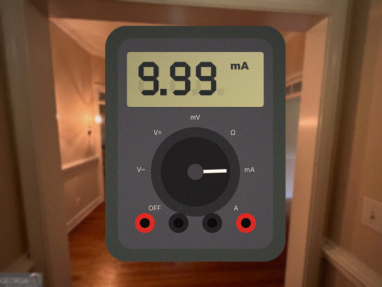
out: 9.99mA
